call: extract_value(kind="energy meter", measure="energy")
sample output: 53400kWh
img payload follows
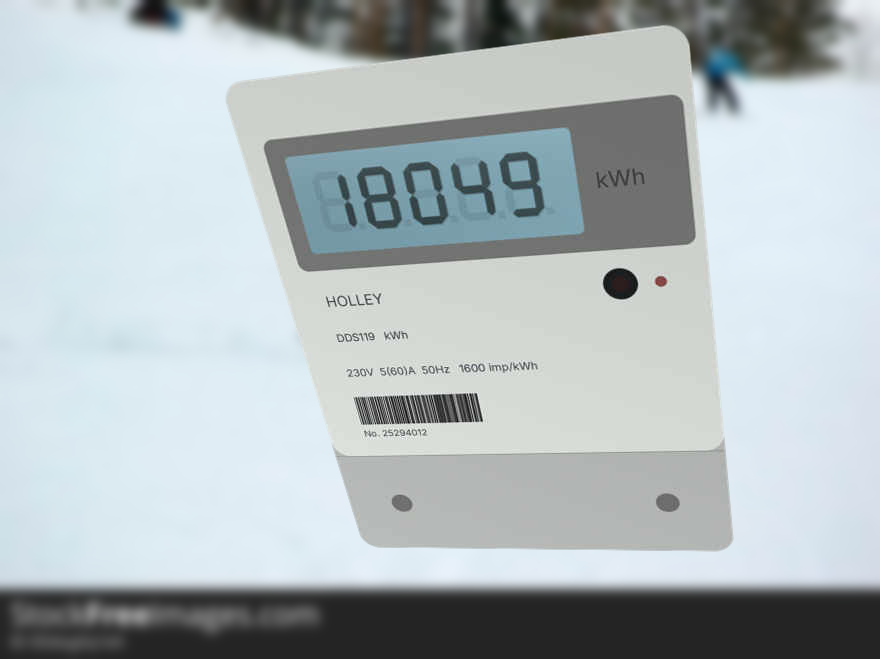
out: 18049kWh
